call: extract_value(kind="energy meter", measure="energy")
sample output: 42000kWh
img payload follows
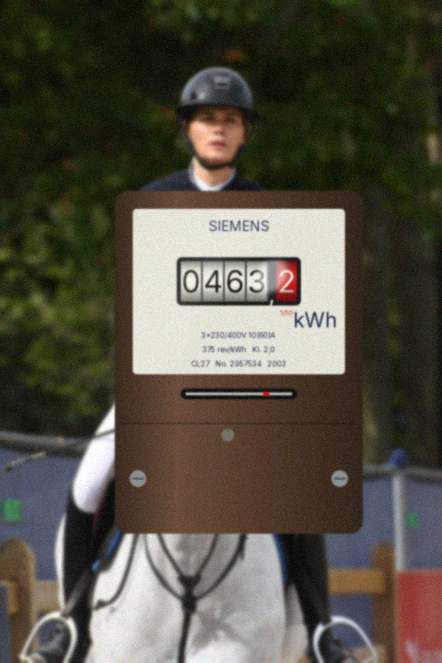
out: 463.2kWh
